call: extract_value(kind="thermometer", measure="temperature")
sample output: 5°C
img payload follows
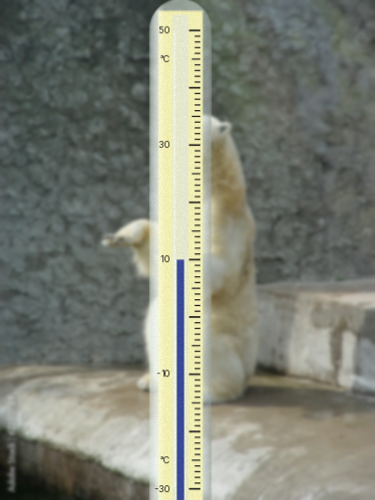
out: 10°C
